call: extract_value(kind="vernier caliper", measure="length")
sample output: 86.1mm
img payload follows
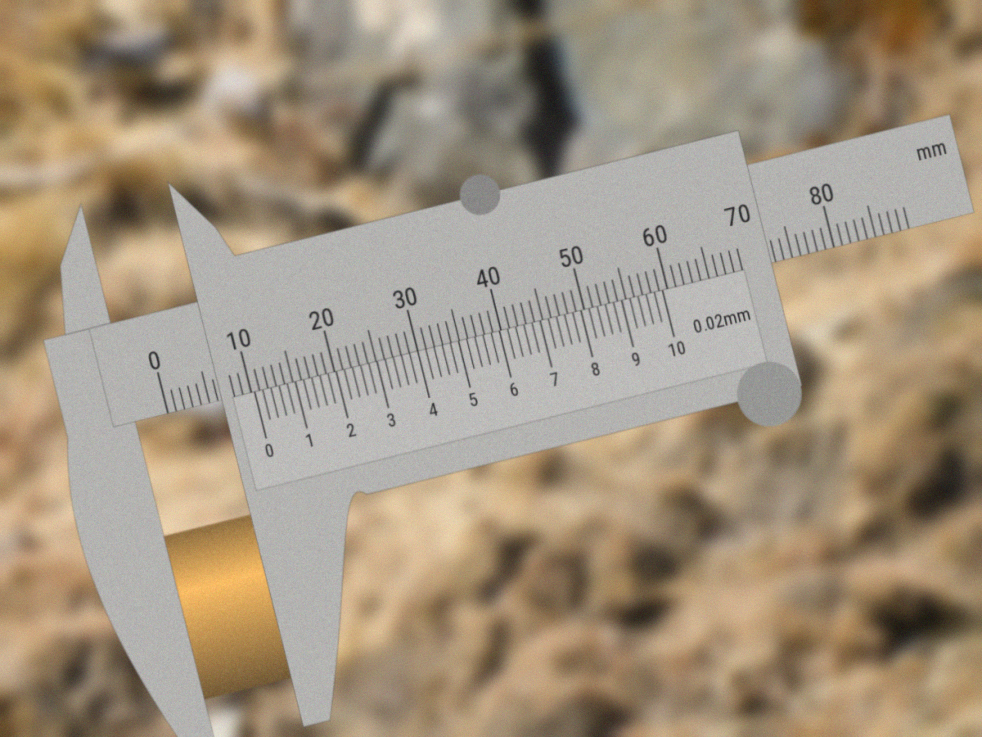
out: 10.4mm
